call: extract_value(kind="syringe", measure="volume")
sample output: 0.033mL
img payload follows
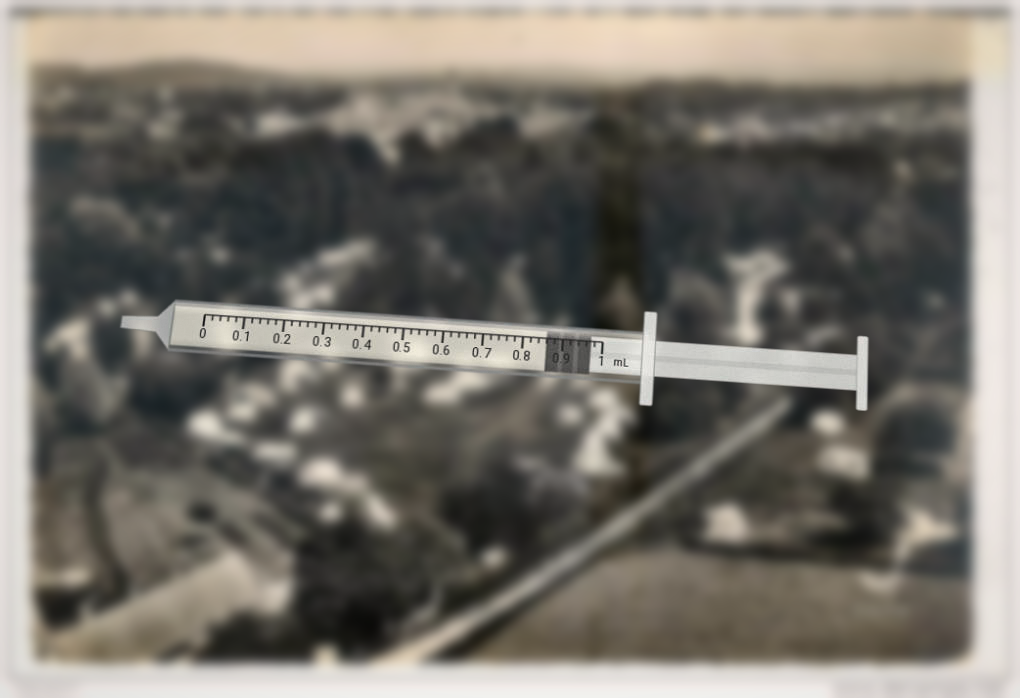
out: 0.86mL
